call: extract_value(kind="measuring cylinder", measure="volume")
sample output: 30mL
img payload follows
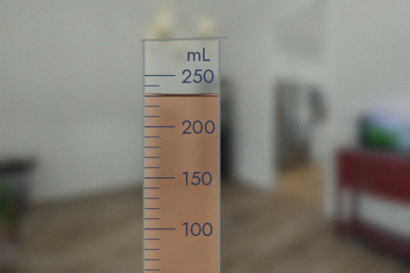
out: 230mL
